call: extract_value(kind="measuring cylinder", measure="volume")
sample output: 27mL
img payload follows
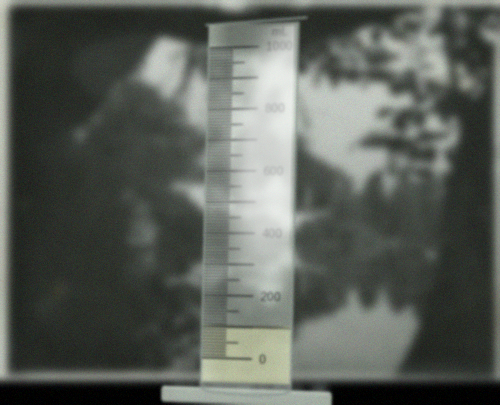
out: 100mL
